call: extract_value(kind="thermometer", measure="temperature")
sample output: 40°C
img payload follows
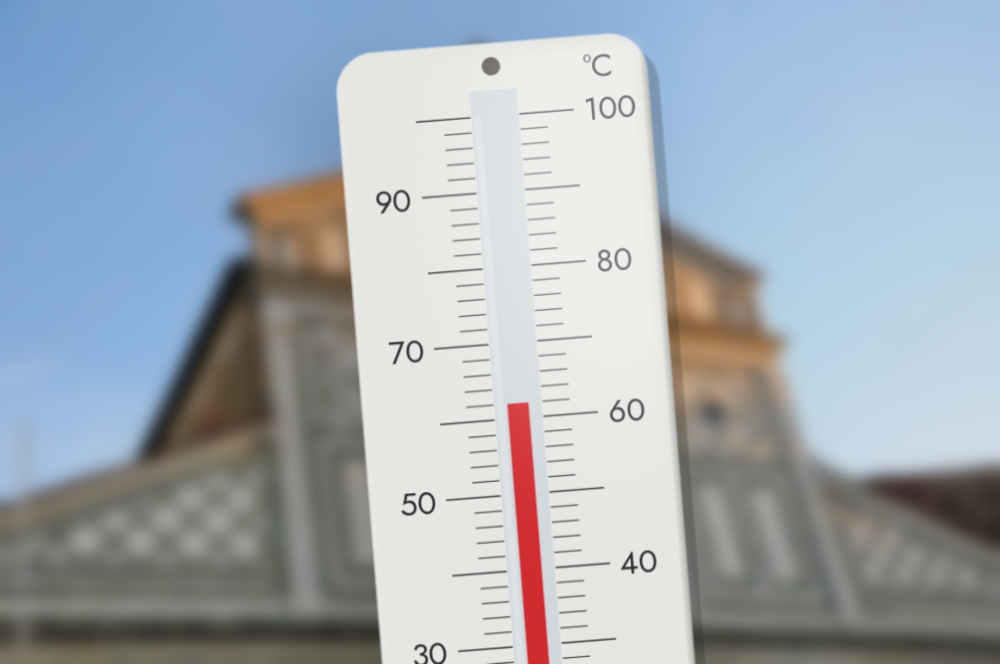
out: 62°C
